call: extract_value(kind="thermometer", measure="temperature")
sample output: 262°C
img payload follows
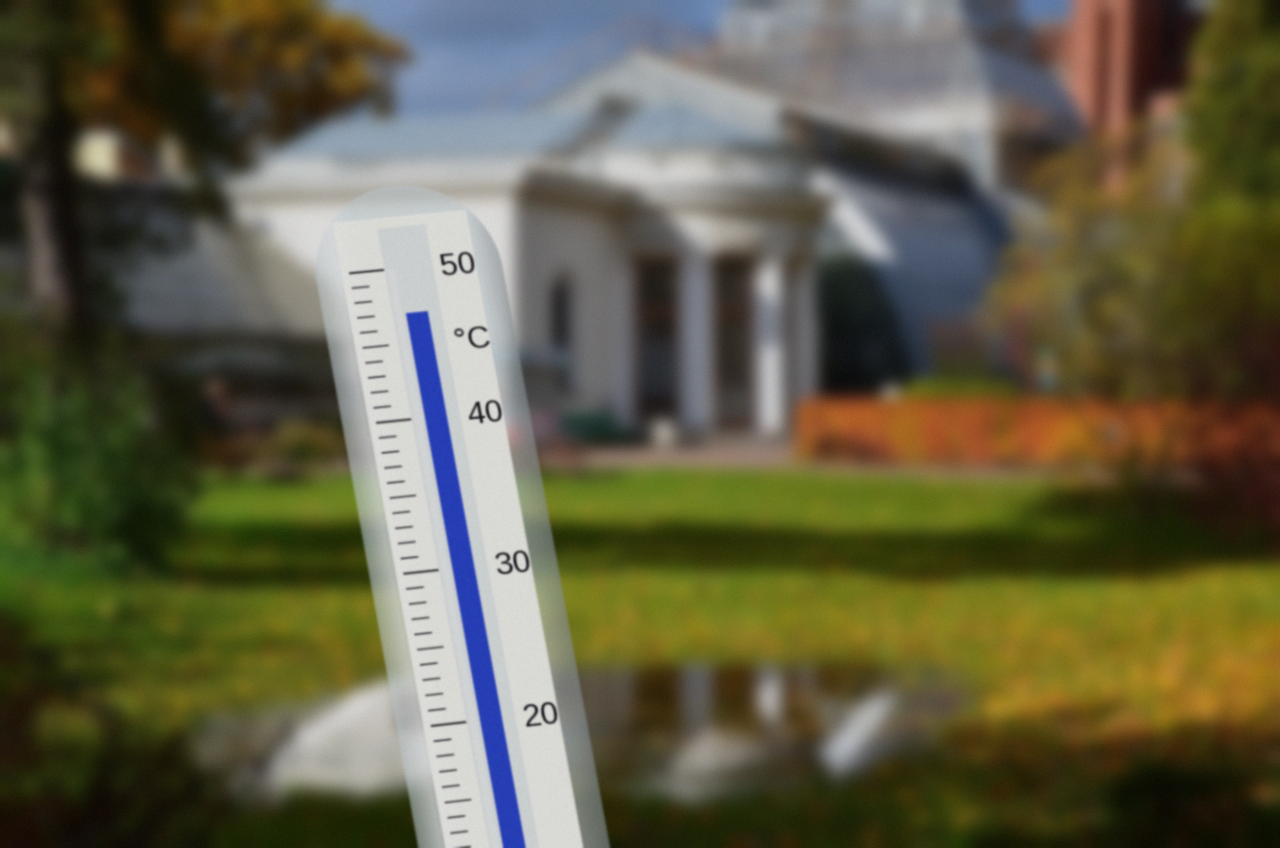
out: 47°C
